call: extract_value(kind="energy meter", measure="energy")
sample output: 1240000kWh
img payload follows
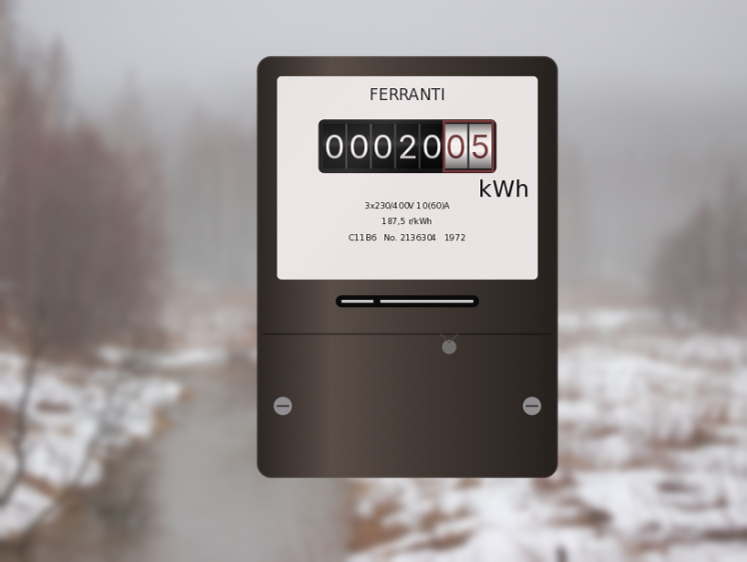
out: 20.05kWh
